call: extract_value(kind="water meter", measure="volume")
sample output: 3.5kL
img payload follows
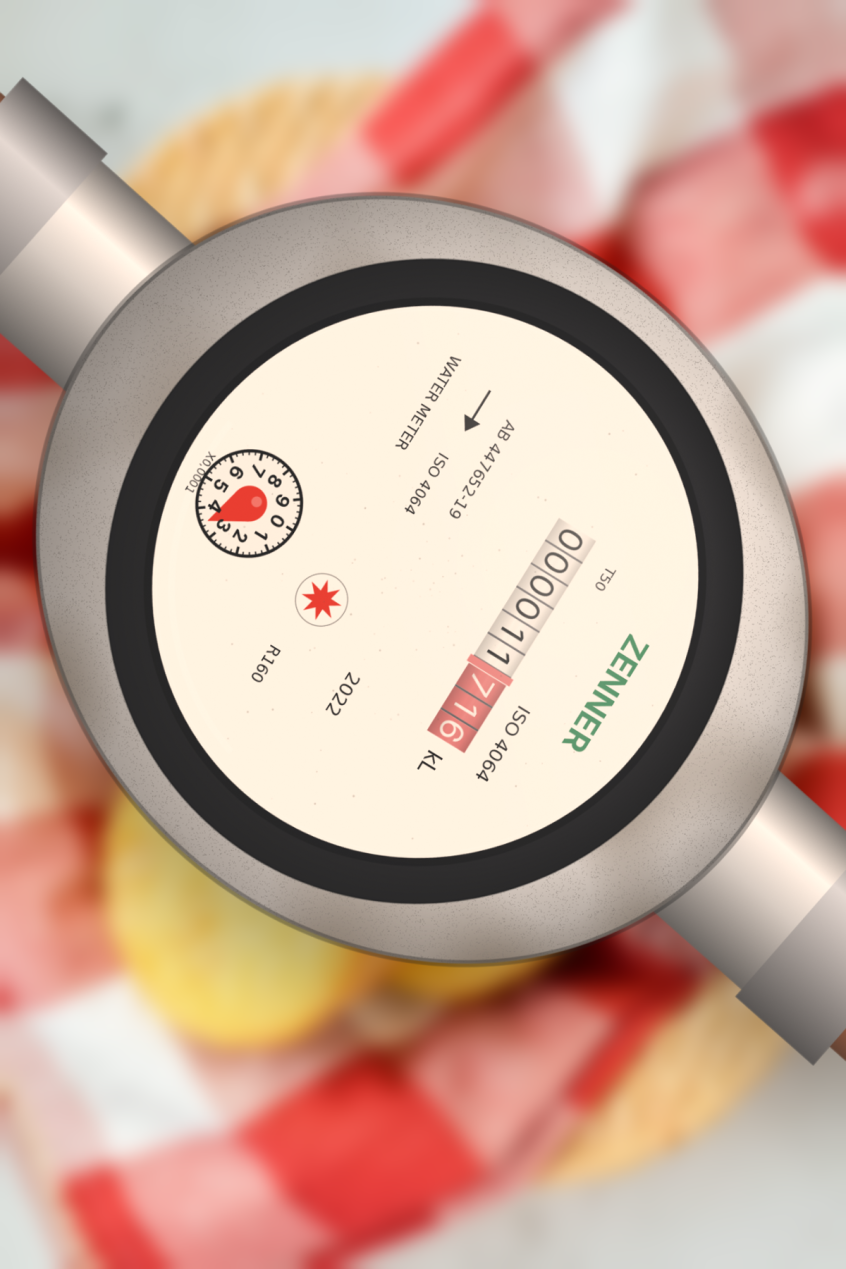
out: 11.7163kL
